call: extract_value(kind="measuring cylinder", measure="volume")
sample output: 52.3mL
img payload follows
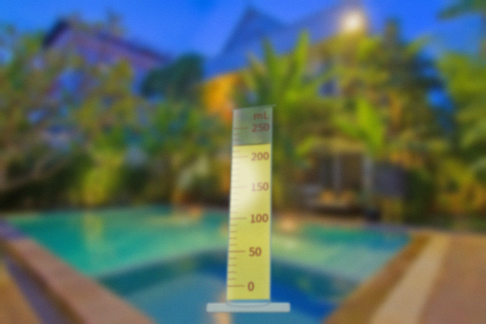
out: 220mL
